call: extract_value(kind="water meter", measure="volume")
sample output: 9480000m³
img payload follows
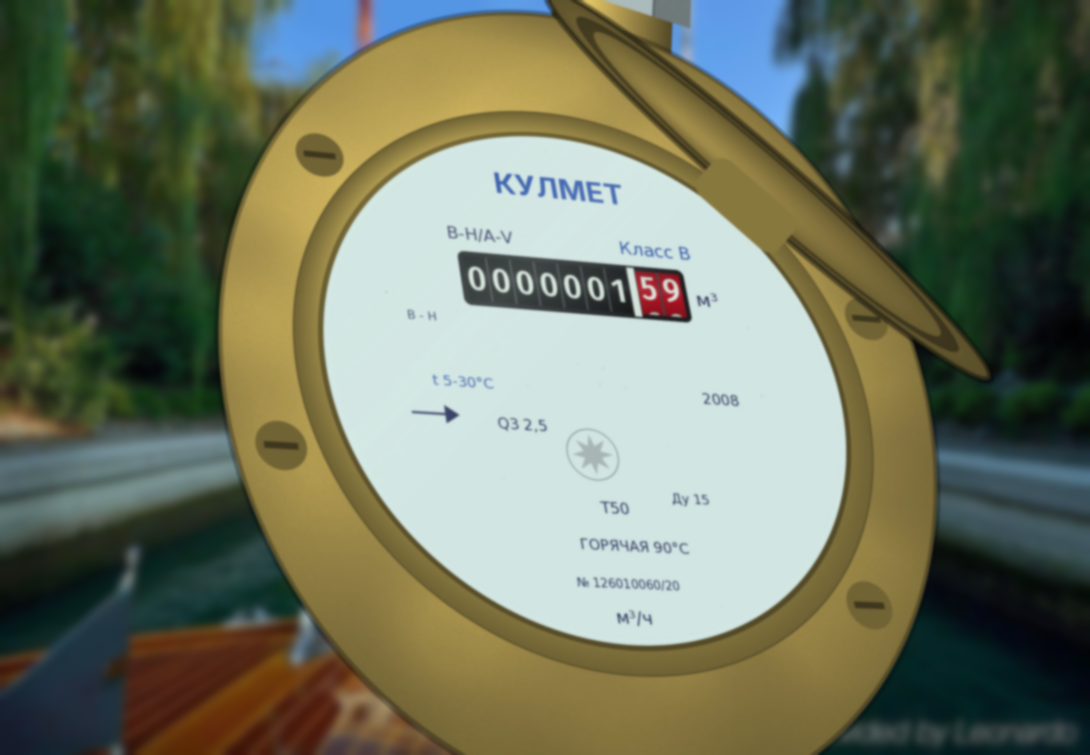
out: 1.59m³
